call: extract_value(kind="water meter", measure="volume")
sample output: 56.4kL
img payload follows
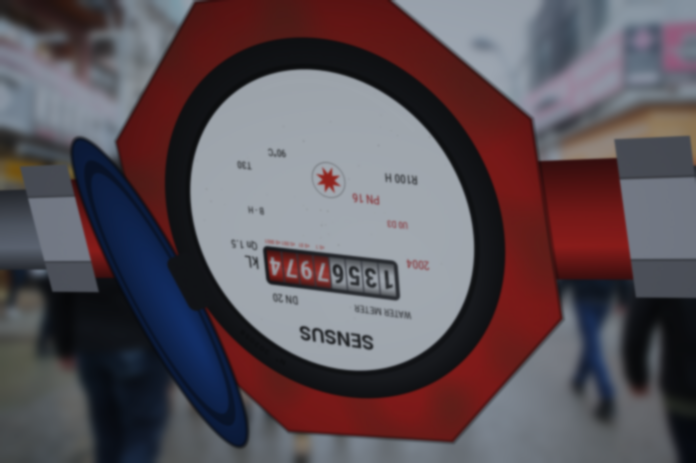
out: 1356.7974kL
